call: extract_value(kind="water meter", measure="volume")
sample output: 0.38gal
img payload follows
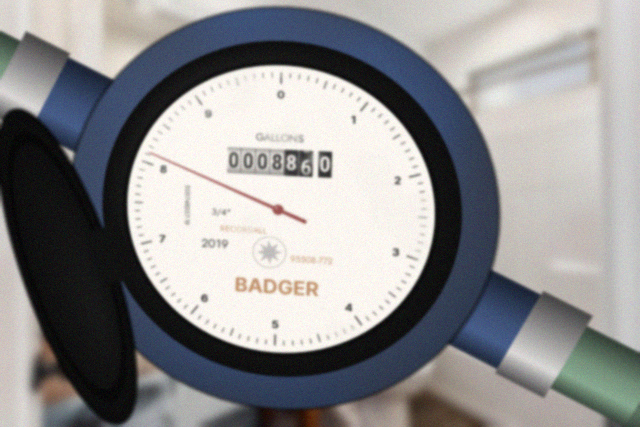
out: 8858.1gal
